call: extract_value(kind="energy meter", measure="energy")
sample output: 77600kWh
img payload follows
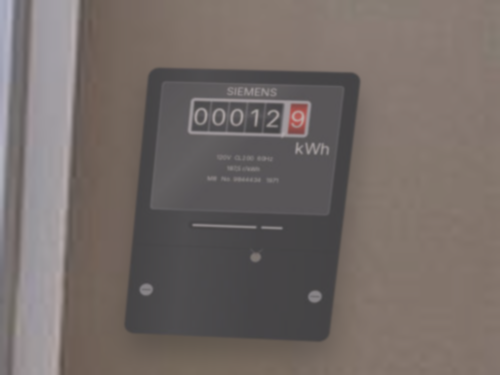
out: 12.9kWh
